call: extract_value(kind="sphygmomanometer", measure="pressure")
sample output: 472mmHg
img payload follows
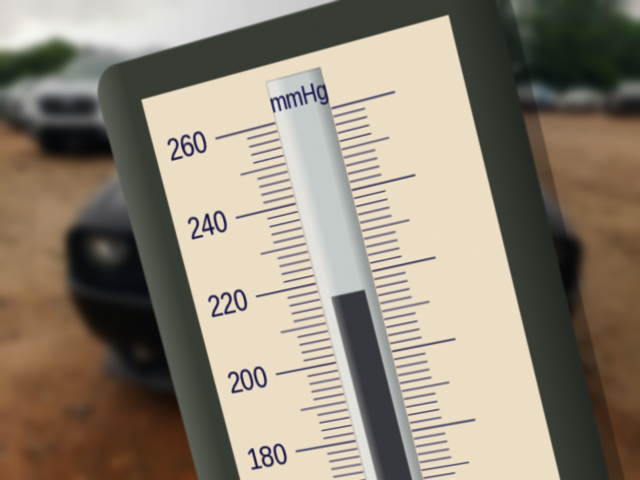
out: 216mmHg
